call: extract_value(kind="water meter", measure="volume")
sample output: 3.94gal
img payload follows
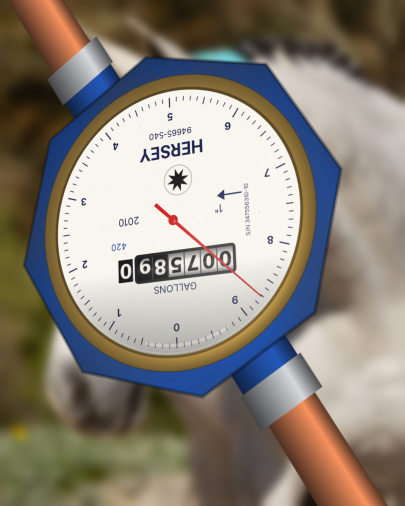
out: 75888.7gal
